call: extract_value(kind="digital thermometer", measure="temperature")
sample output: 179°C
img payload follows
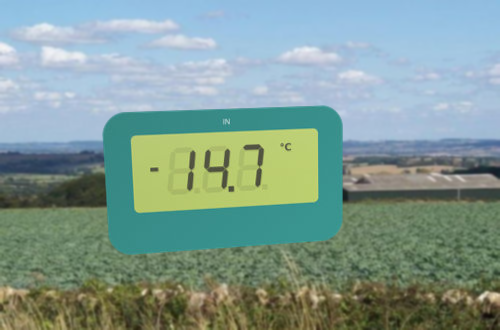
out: -14.7°C
